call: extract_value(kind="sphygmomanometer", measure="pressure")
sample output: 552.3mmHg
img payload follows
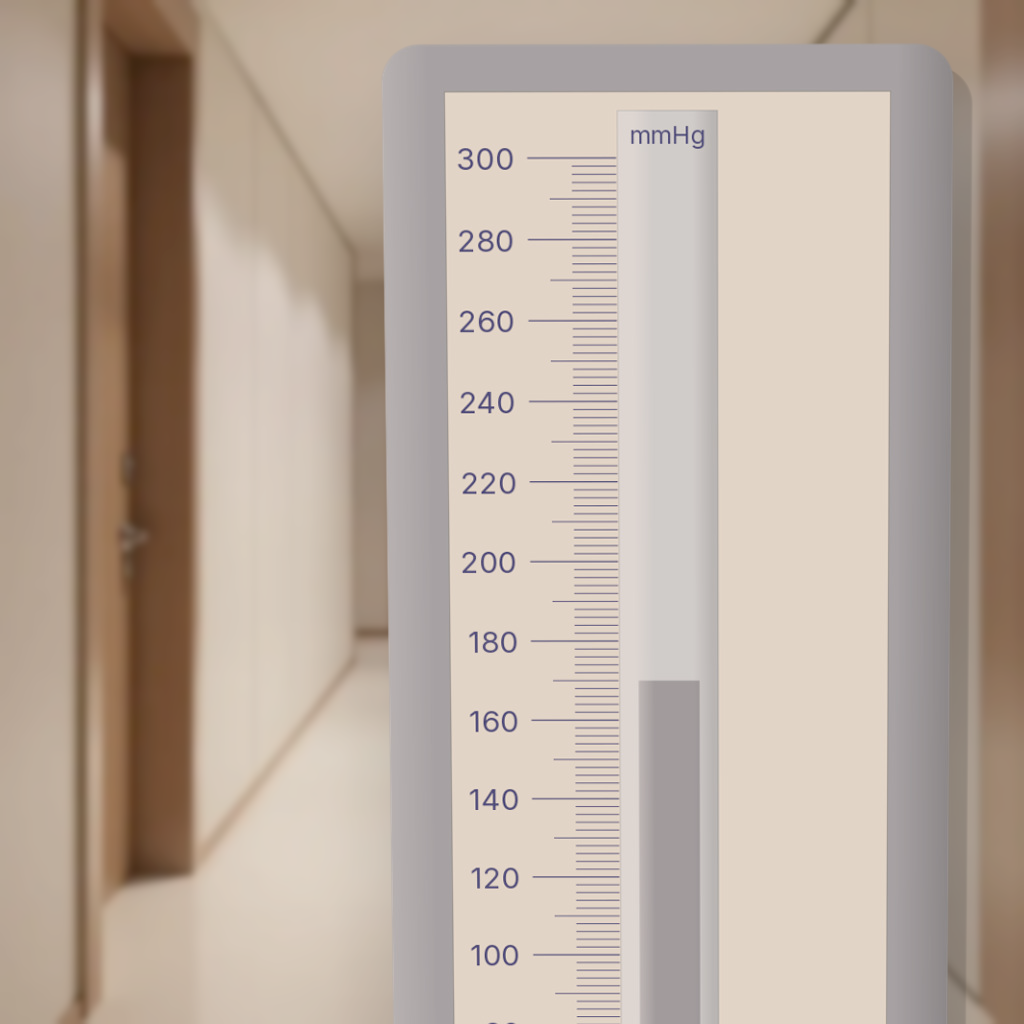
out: 170mmHg
